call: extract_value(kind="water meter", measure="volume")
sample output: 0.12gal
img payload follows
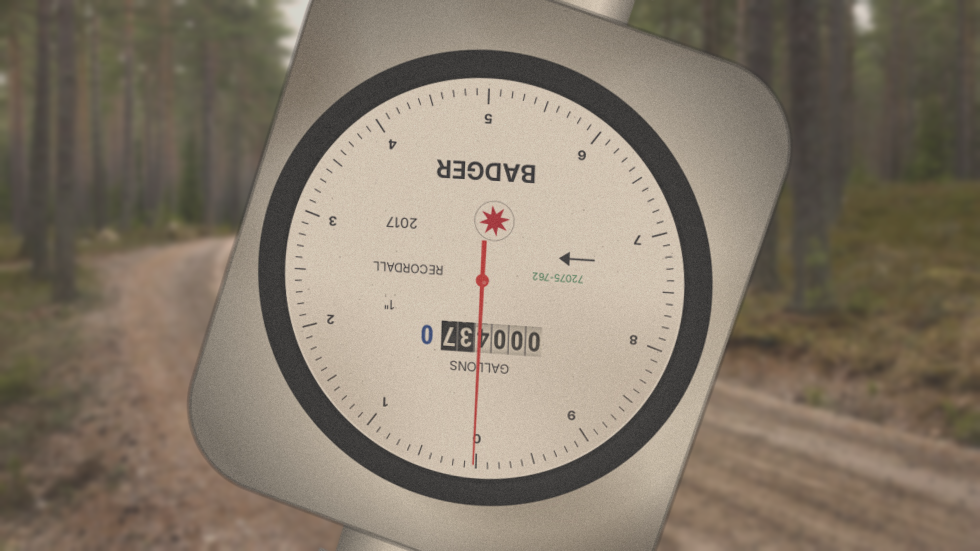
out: 4370.0gal
